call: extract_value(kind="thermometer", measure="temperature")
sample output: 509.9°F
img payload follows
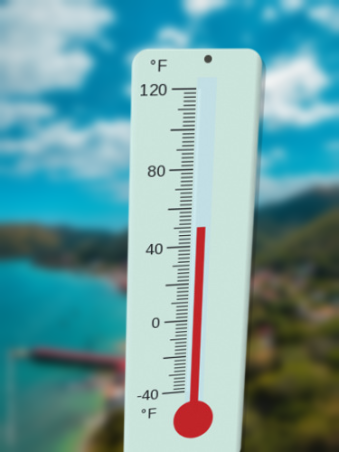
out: 50°F
